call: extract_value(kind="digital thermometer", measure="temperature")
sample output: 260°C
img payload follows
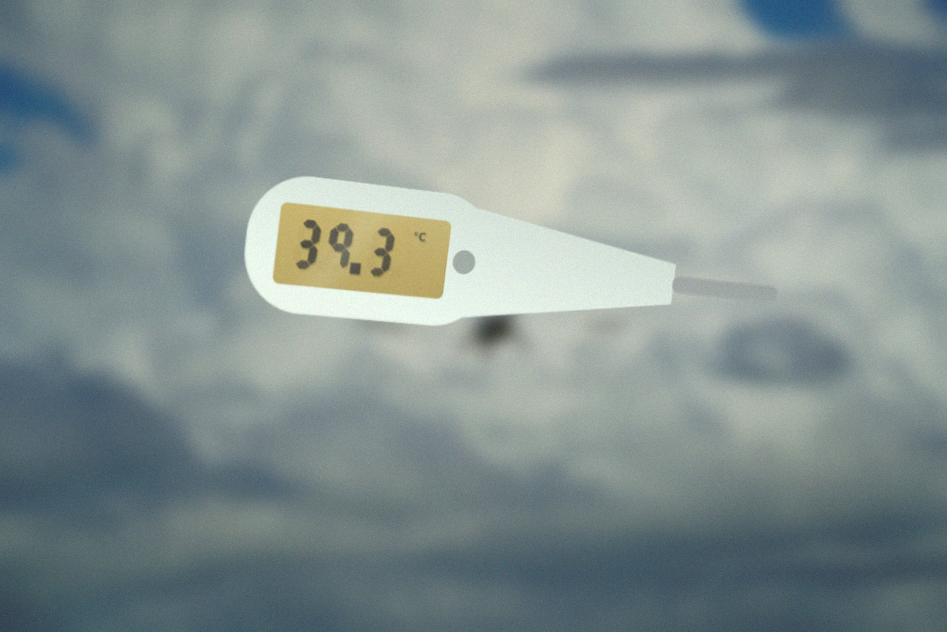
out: 39.3°C
